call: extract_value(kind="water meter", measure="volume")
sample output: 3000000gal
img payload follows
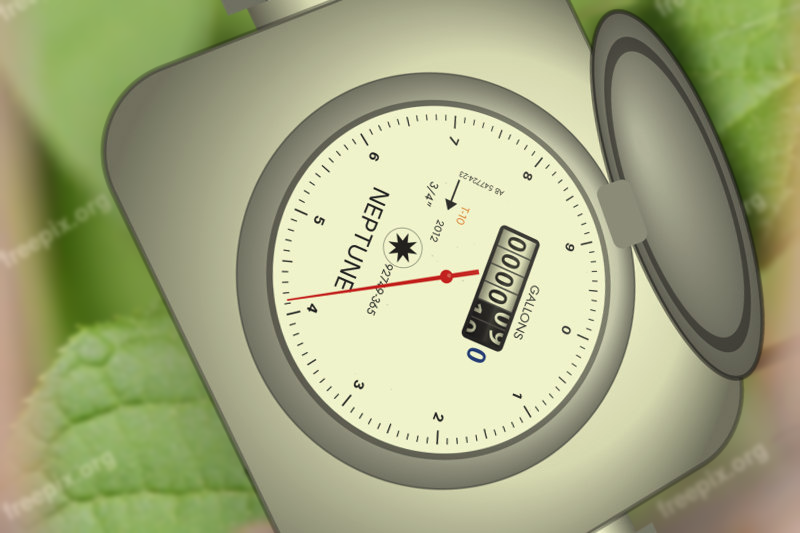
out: 94.1gal
